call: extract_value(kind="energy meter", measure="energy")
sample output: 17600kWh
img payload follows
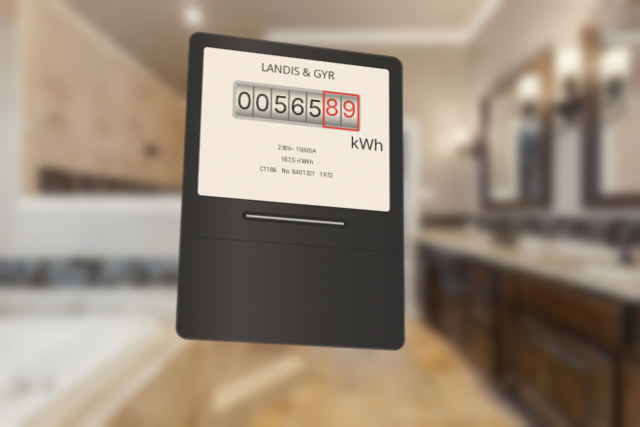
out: 565.89kWh
